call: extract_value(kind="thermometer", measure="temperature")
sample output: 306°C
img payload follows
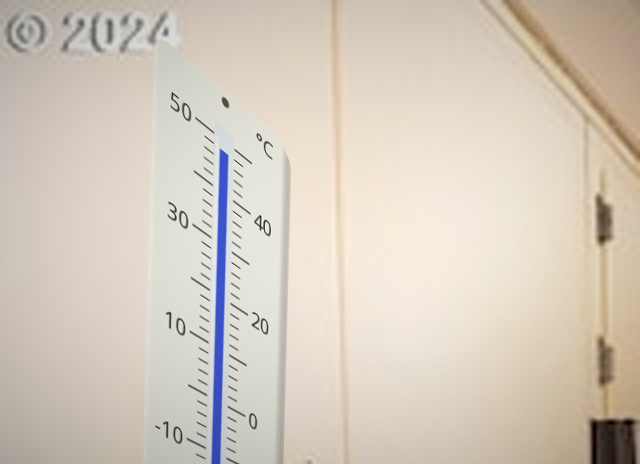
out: 48°C
